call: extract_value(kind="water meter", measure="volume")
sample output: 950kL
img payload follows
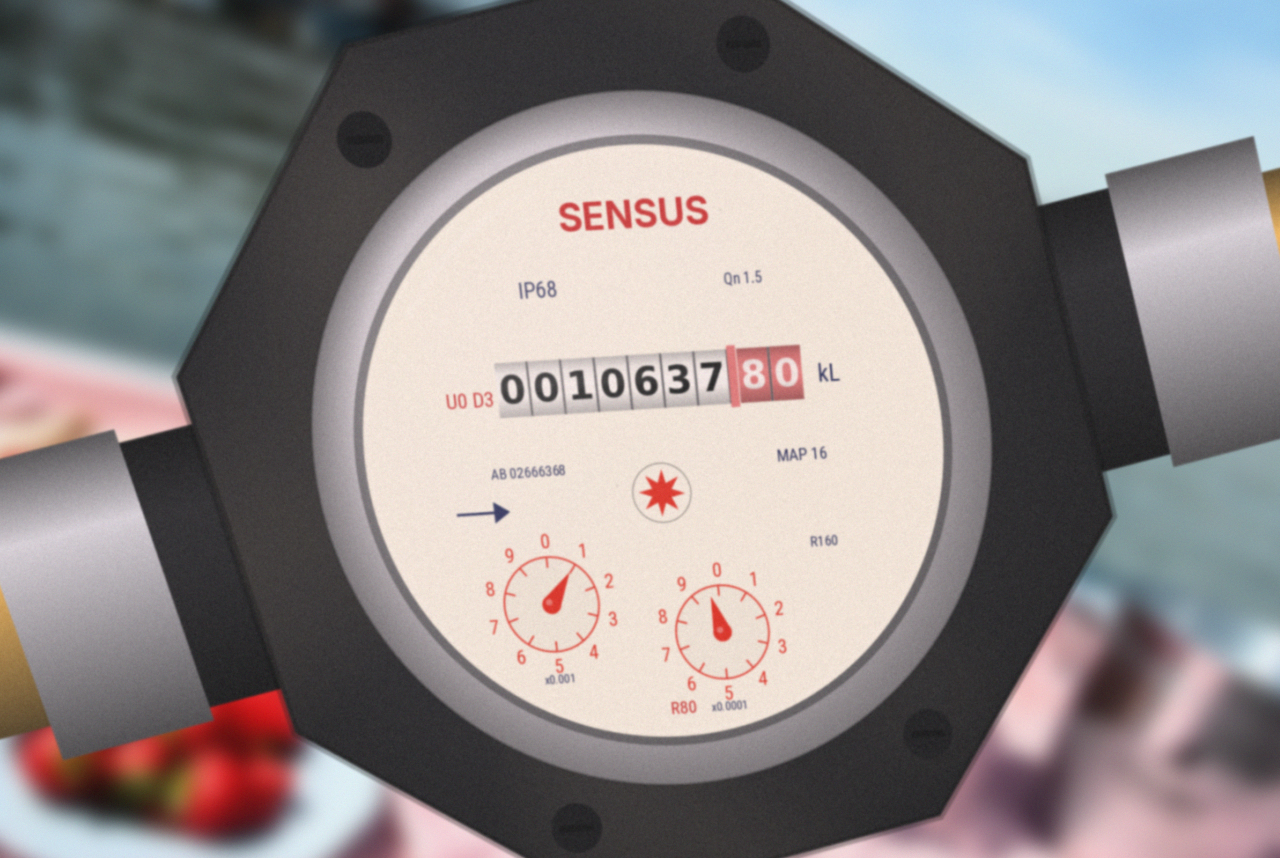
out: 10637.8009kL
